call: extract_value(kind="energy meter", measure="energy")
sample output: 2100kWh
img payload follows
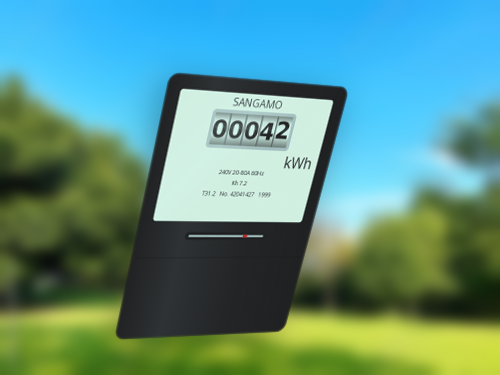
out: 42kWh
